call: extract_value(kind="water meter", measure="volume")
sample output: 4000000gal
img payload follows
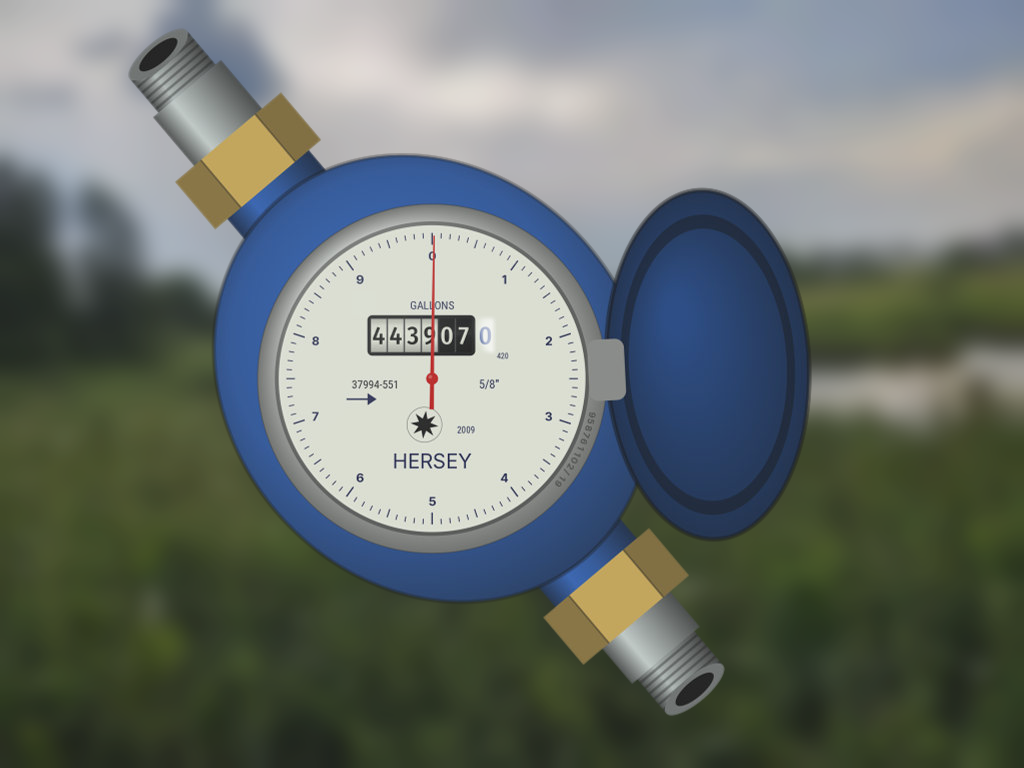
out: 4439070.0gal
